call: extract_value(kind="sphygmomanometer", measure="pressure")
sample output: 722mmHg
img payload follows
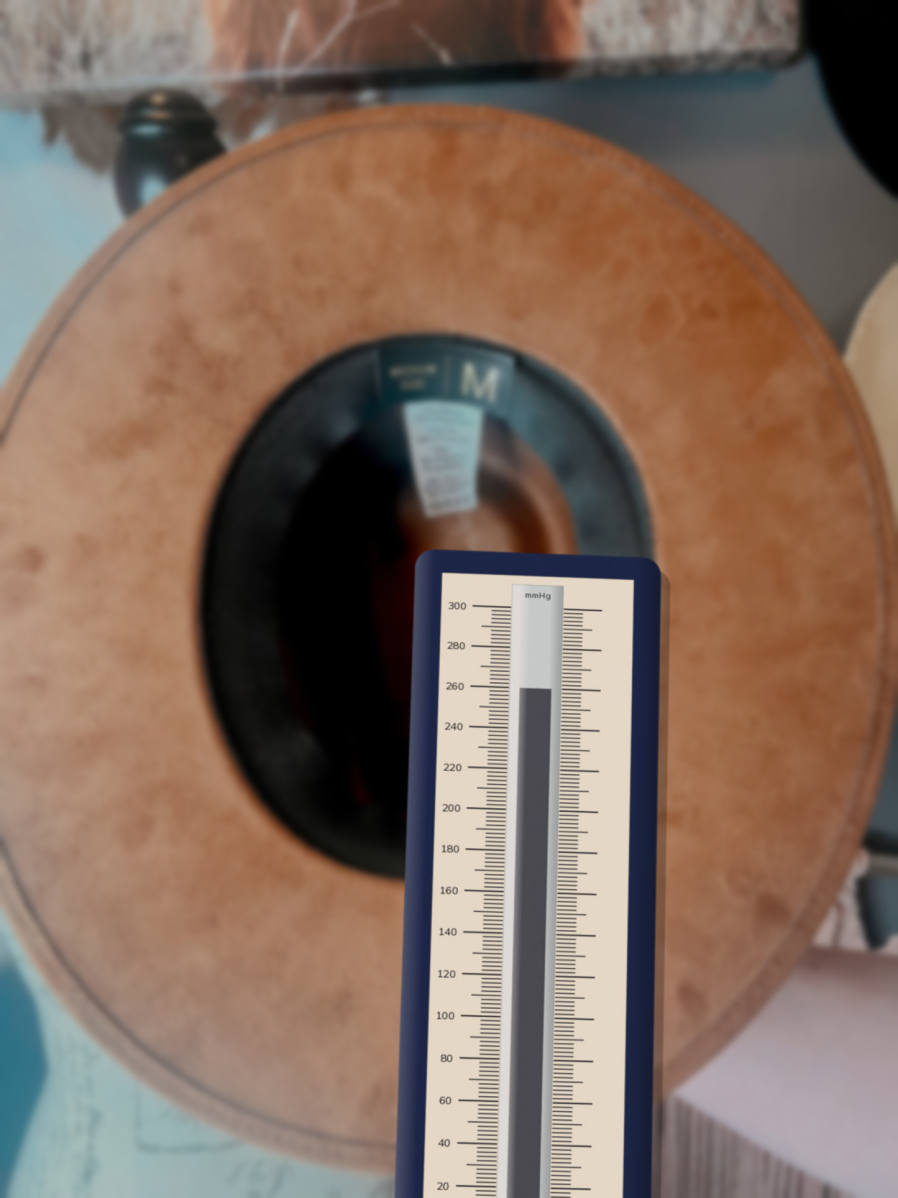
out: 260mmHg
